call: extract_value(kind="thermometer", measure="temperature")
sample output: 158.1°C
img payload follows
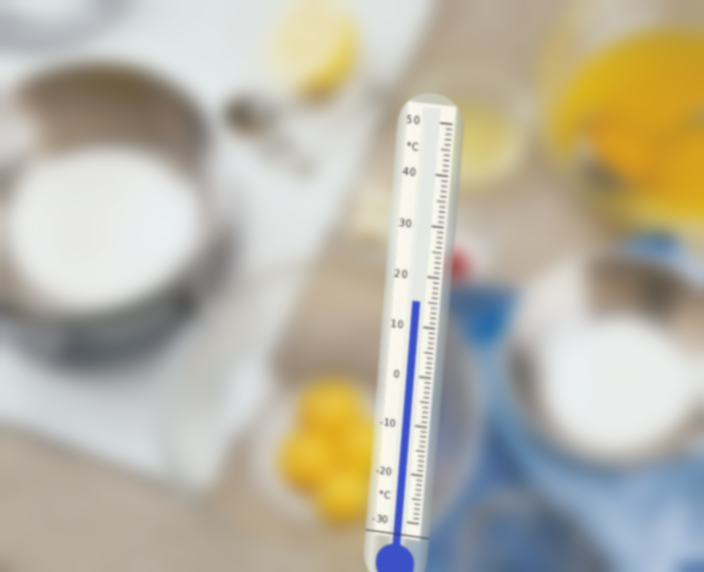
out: 15°C
